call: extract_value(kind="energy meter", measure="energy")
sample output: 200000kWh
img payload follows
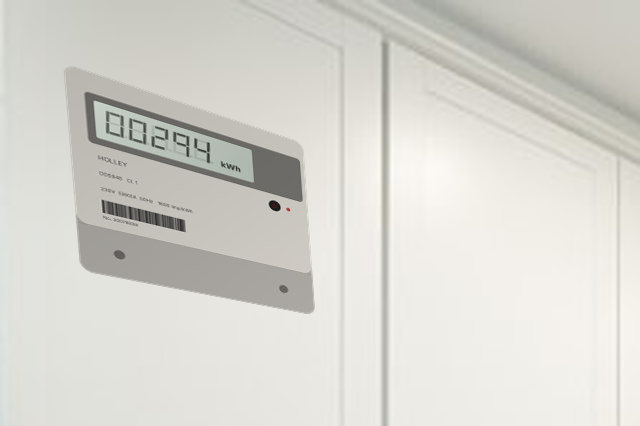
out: 294kWh
